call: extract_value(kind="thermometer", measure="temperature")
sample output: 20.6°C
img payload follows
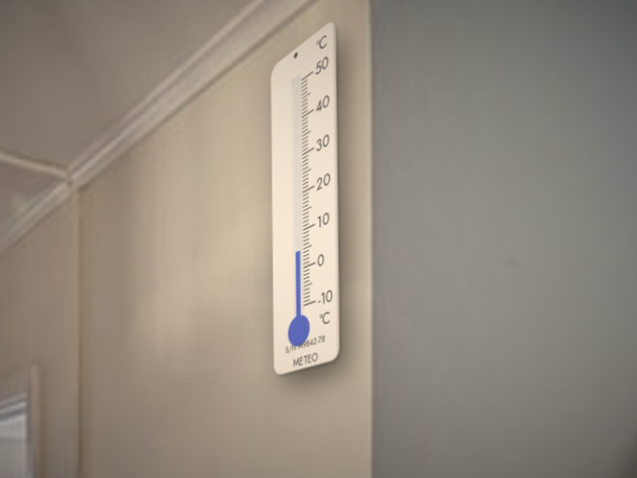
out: 5°C
